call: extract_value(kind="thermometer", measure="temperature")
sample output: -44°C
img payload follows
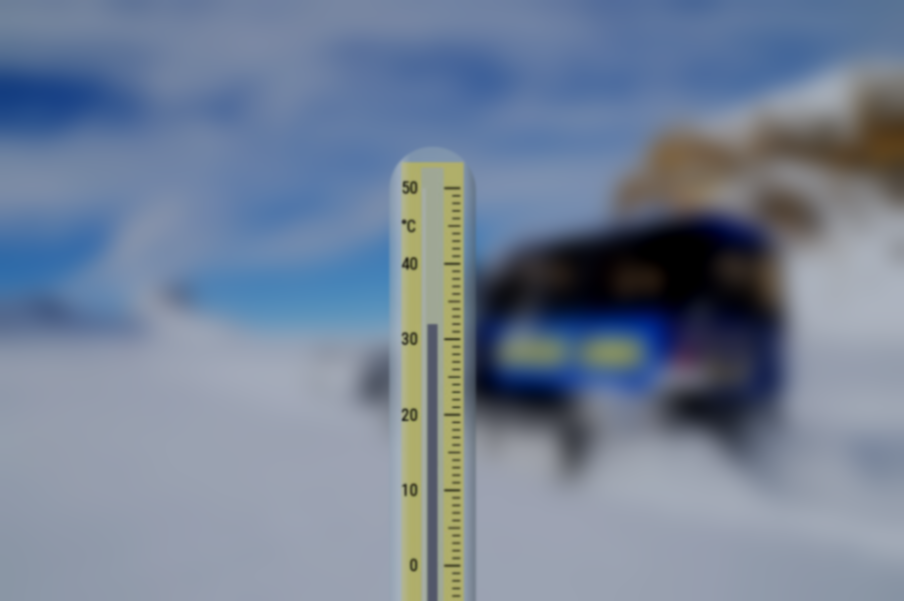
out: 32°C
